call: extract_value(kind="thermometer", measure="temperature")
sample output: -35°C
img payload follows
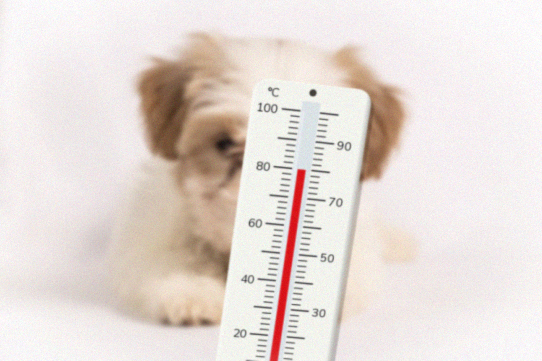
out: 80°C
